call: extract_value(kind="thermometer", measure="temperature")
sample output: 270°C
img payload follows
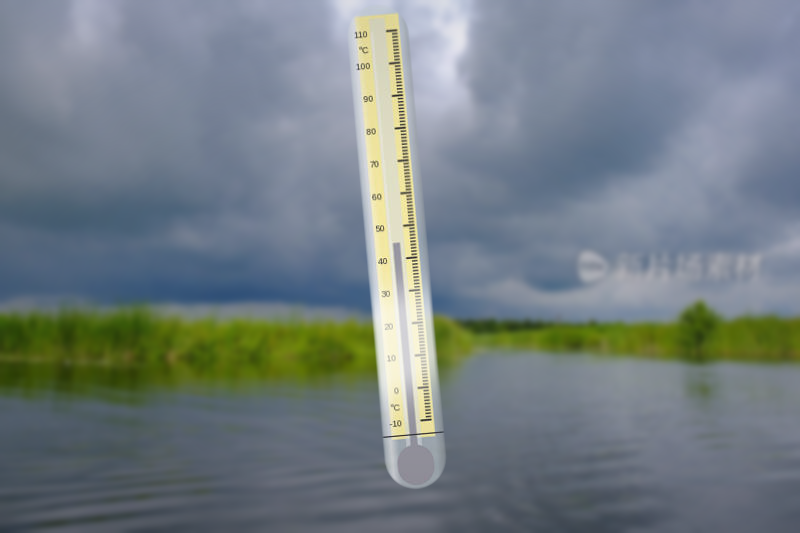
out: 45°C
